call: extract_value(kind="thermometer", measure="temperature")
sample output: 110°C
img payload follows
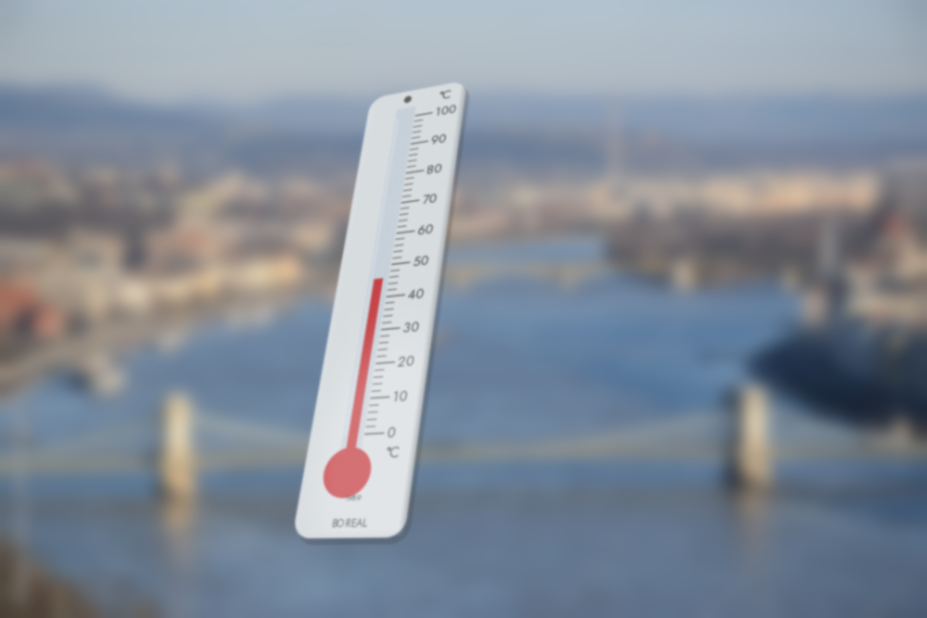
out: 46°C
